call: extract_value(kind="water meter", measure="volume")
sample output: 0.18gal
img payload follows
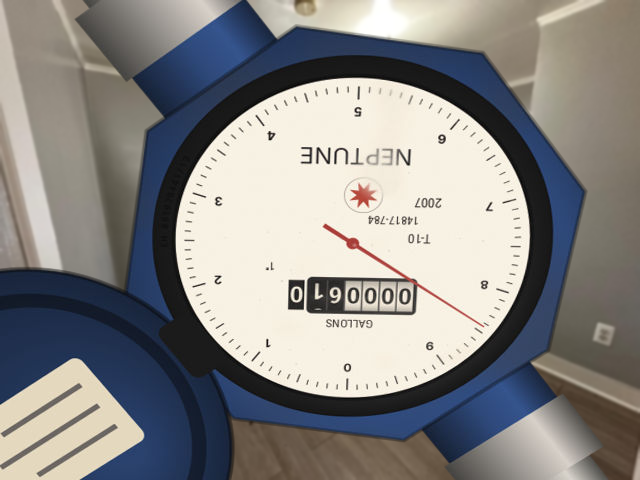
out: 608.4gal
